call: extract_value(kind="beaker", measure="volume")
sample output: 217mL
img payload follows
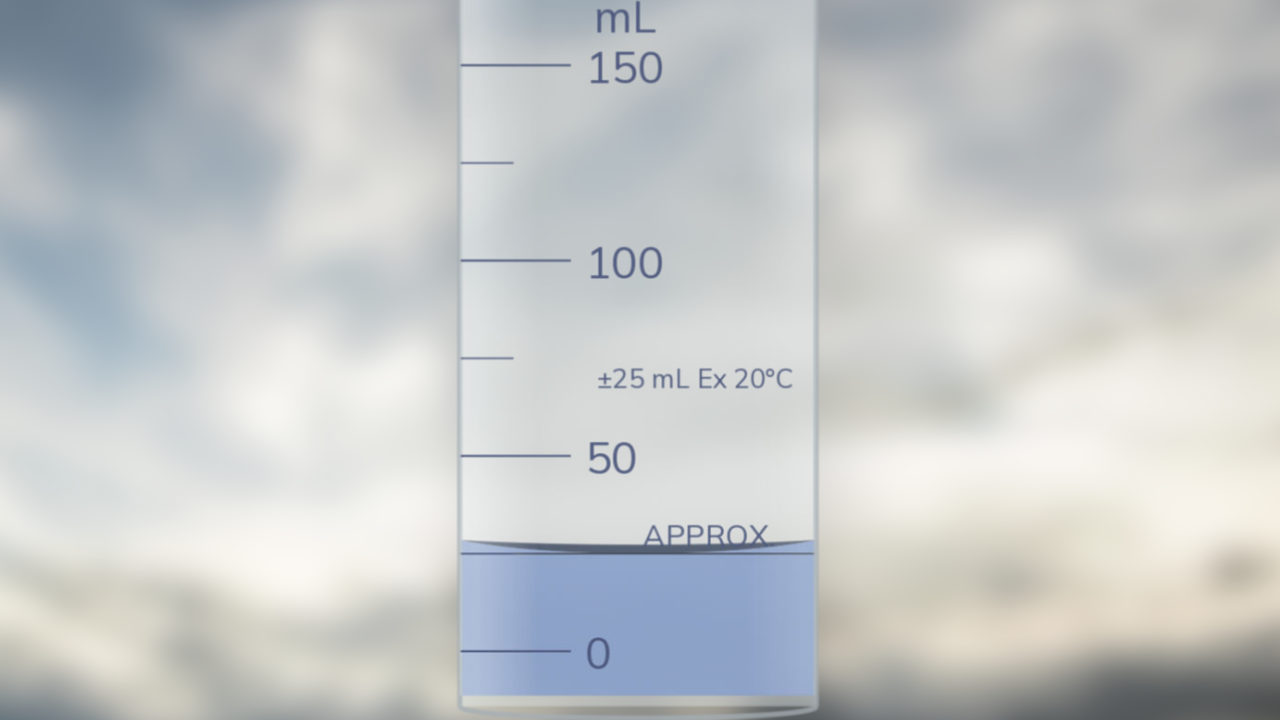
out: 25mL
